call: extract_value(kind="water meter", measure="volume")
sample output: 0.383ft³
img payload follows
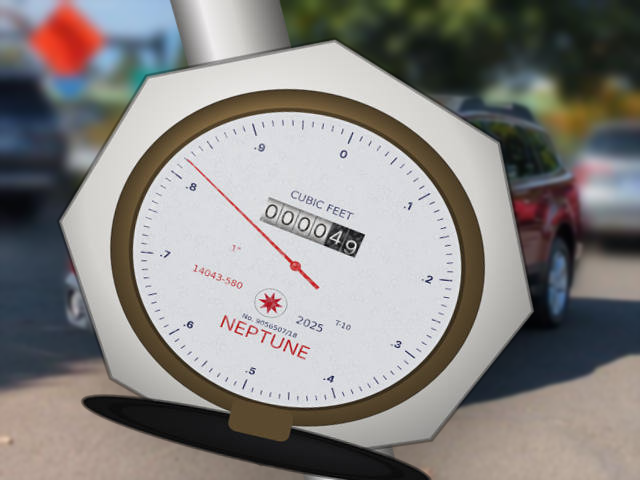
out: 48.82ft³
